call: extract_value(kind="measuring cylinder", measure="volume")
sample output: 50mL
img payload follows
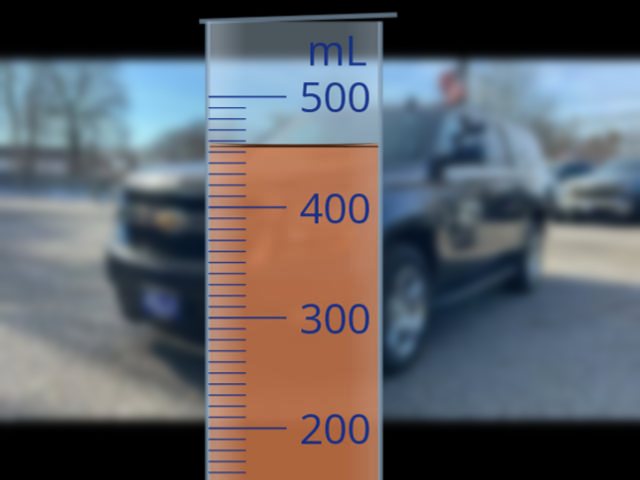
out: 455mL
